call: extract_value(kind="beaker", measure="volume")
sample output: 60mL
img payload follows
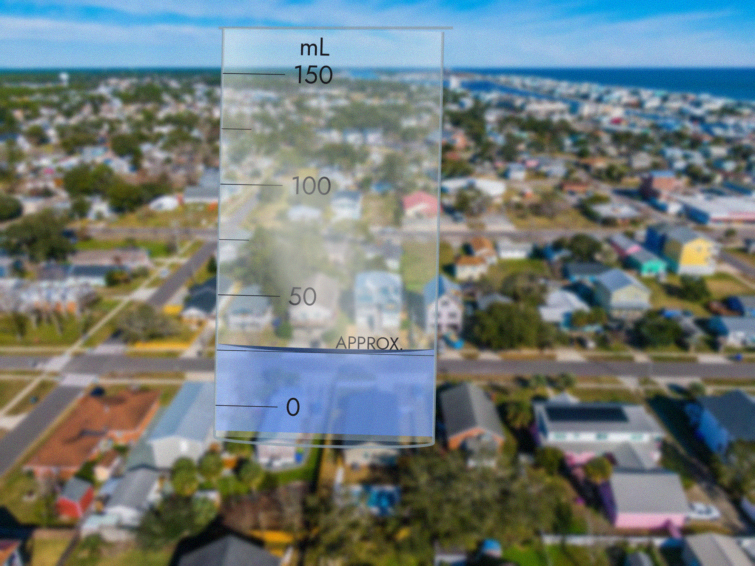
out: 25mL
